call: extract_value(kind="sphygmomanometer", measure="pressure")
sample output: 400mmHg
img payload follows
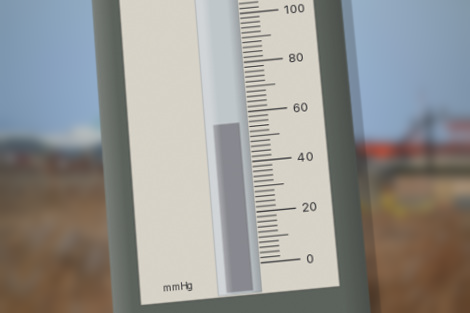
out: 56mmHg
